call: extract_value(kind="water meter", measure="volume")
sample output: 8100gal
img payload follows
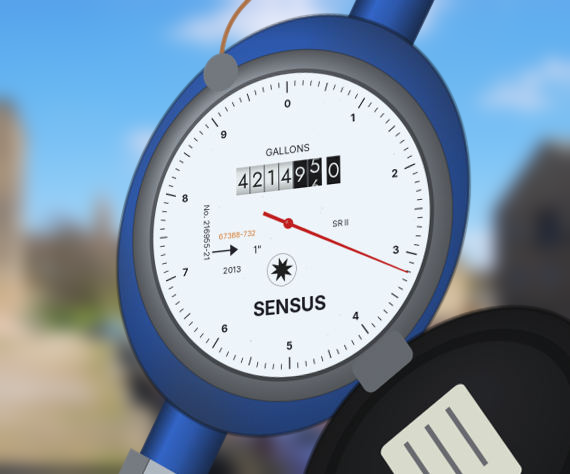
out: 4214953.2gal
